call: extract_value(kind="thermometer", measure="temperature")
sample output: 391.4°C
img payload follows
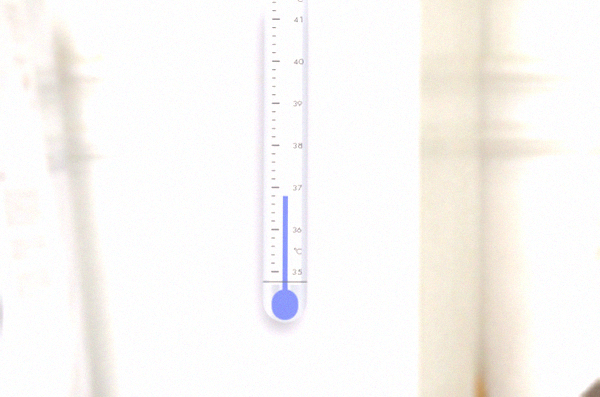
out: 36.8°C
